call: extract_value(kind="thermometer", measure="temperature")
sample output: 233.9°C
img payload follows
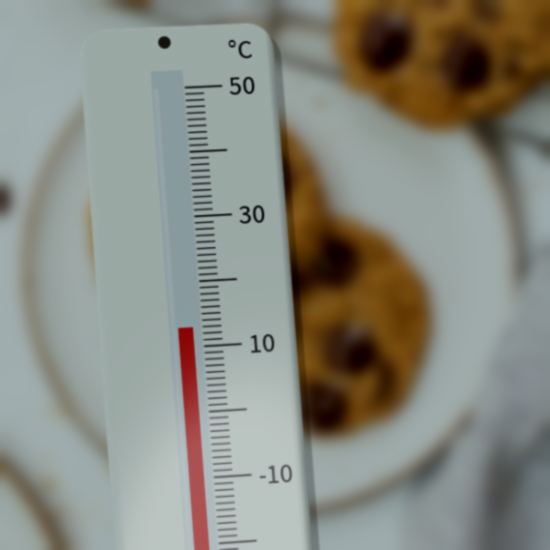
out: 13°C
